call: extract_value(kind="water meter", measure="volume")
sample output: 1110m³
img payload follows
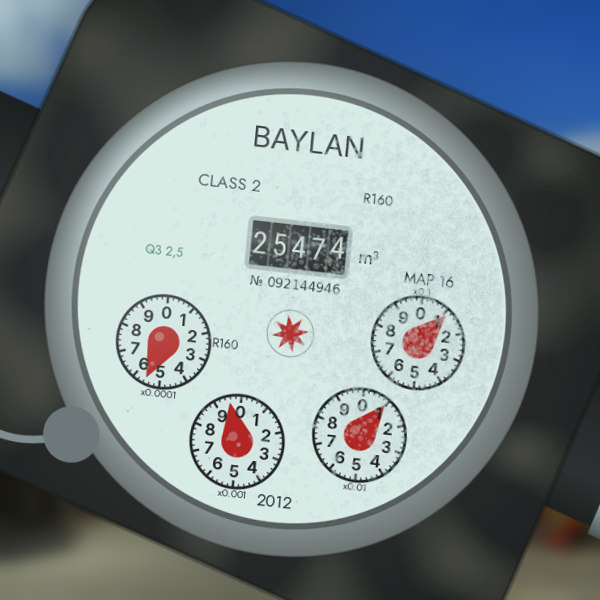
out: 25474.1095m³
